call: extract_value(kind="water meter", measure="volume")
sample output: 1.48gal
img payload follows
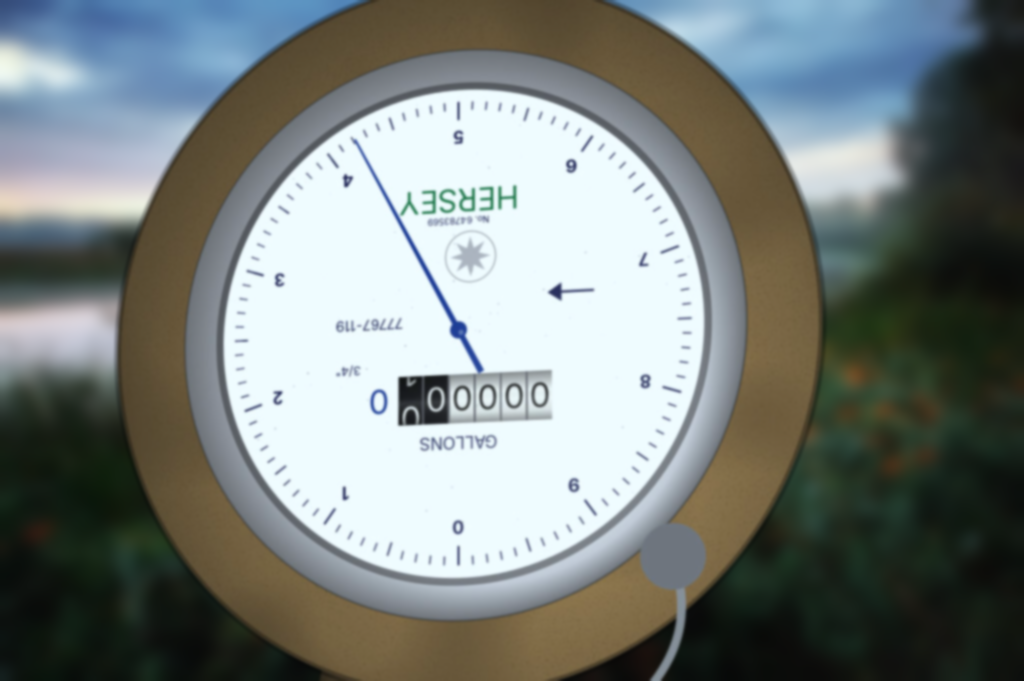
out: 4.2gal
